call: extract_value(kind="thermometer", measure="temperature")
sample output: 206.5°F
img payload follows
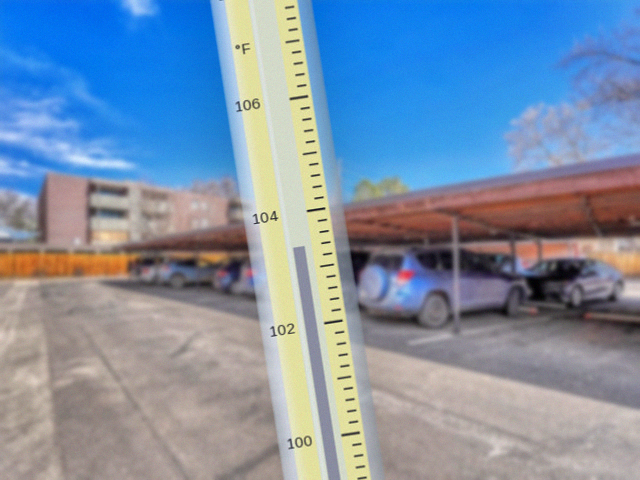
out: 103.4°F
